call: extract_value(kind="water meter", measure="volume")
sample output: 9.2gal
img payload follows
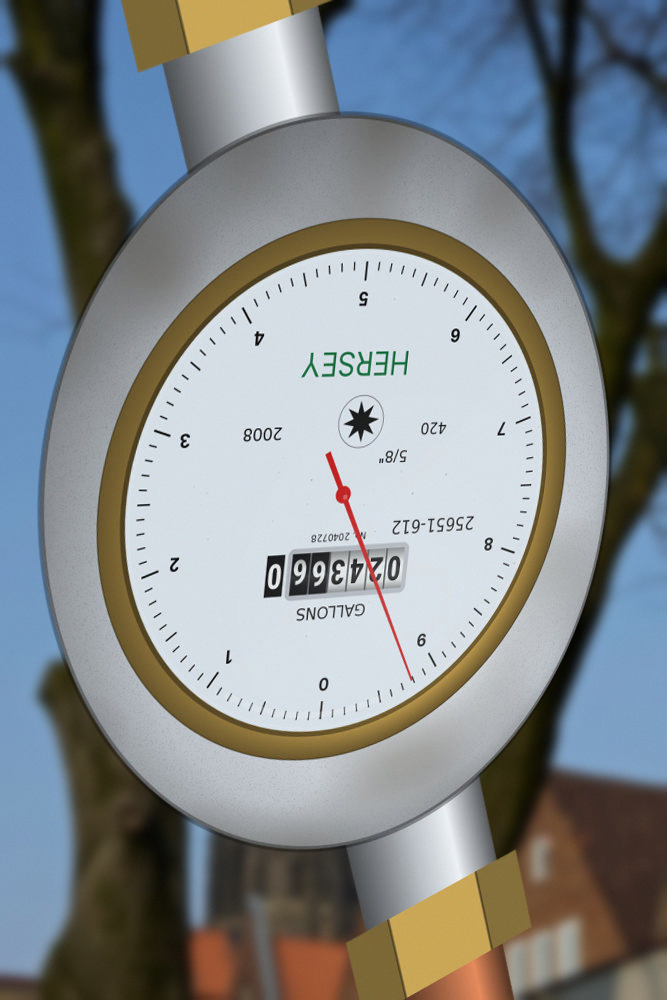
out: 243659.2gal
